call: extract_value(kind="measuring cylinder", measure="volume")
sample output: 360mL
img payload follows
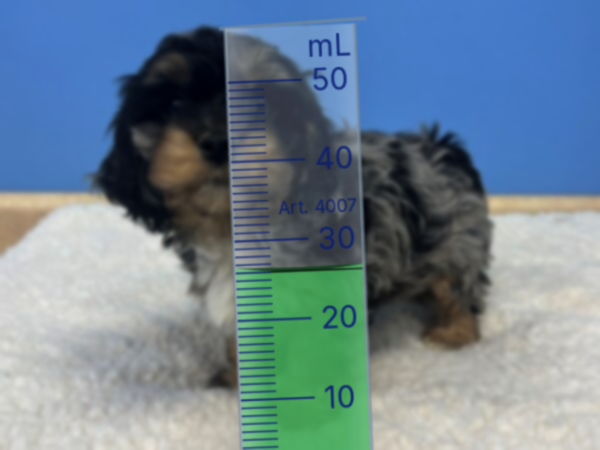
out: 26mL
